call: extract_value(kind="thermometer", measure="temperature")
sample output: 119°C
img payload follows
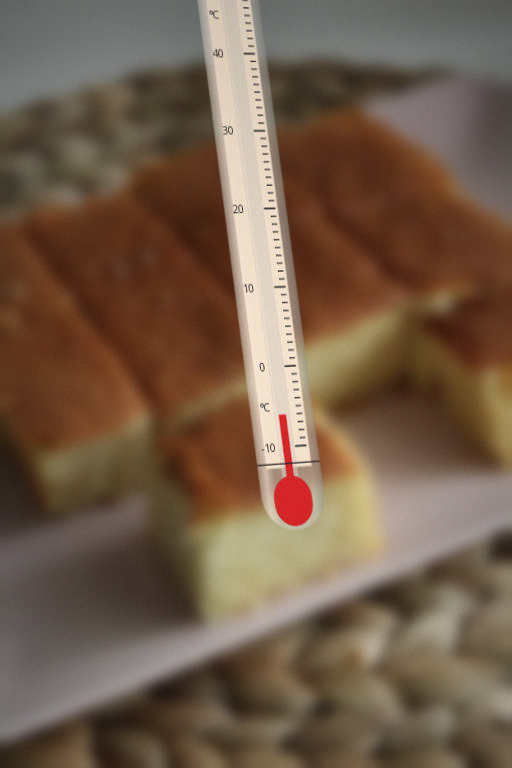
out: -6°C
